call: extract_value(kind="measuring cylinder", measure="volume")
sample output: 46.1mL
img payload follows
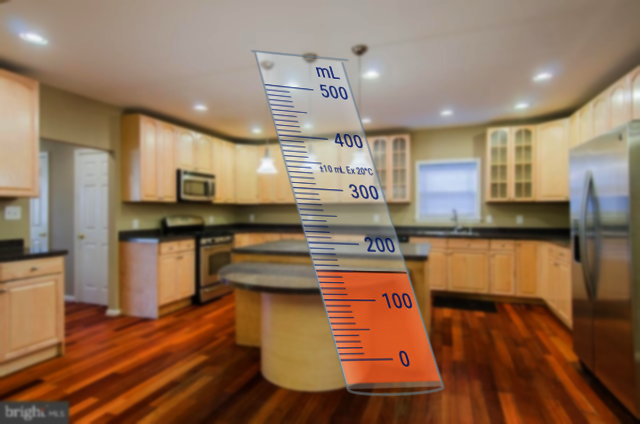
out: 150mL
